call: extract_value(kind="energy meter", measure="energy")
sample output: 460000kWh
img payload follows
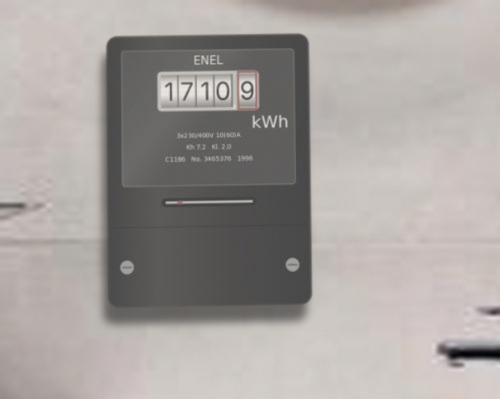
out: 1710.9kWh
